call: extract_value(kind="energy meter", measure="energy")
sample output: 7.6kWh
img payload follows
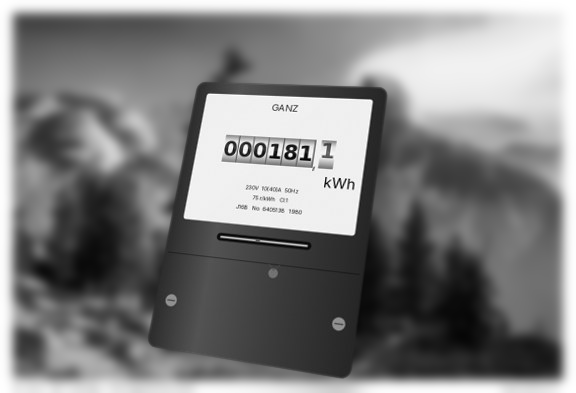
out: 181.1kWh
